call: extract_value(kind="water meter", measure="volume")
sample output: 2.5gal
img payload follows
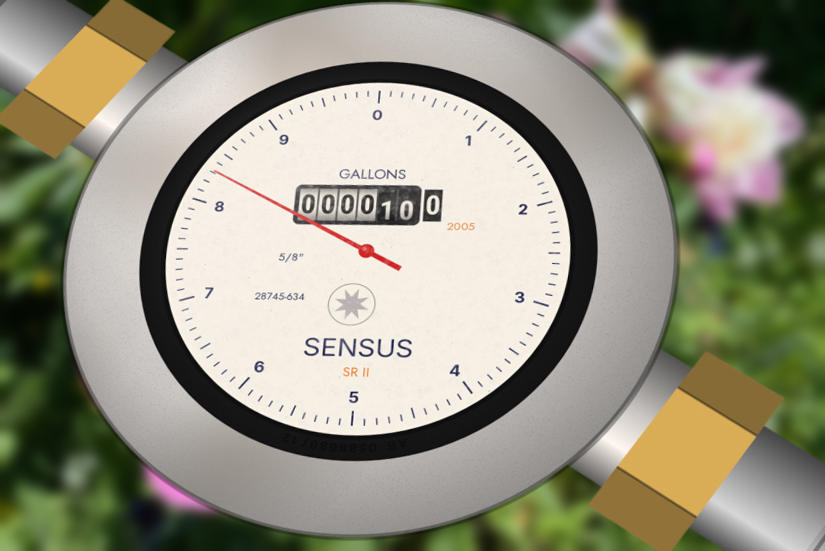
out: 98.3gal
